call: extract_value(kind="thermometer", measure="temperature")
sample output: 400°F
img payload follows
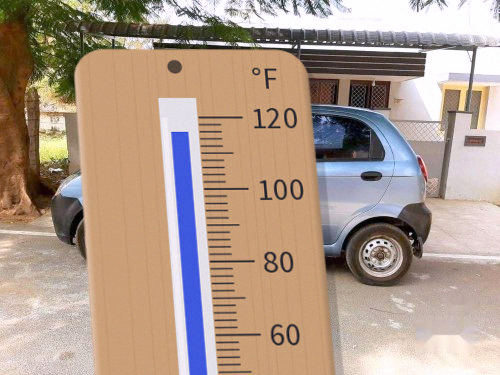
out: 116°F
